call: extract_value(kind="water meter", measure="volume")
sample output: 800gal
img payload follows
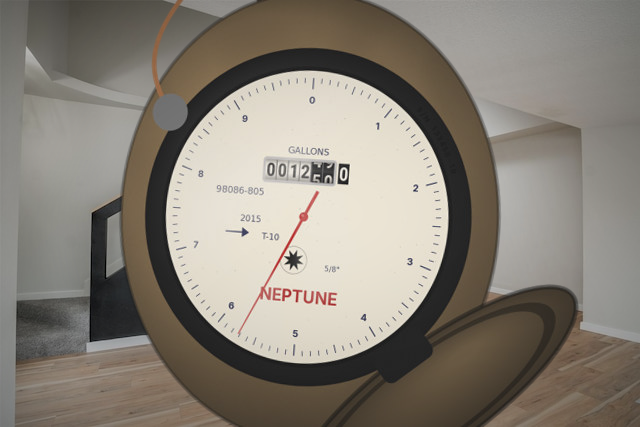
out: 12495.7gal
